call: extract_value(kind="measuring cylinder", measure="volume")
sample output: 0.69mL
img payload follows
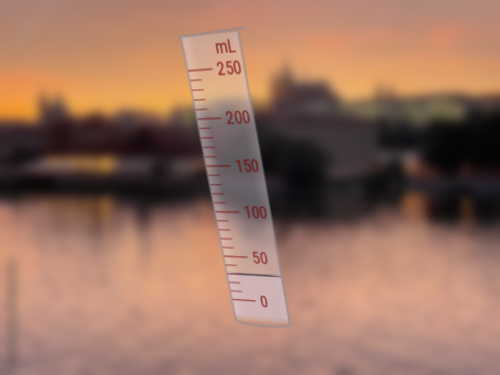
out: 30mL
